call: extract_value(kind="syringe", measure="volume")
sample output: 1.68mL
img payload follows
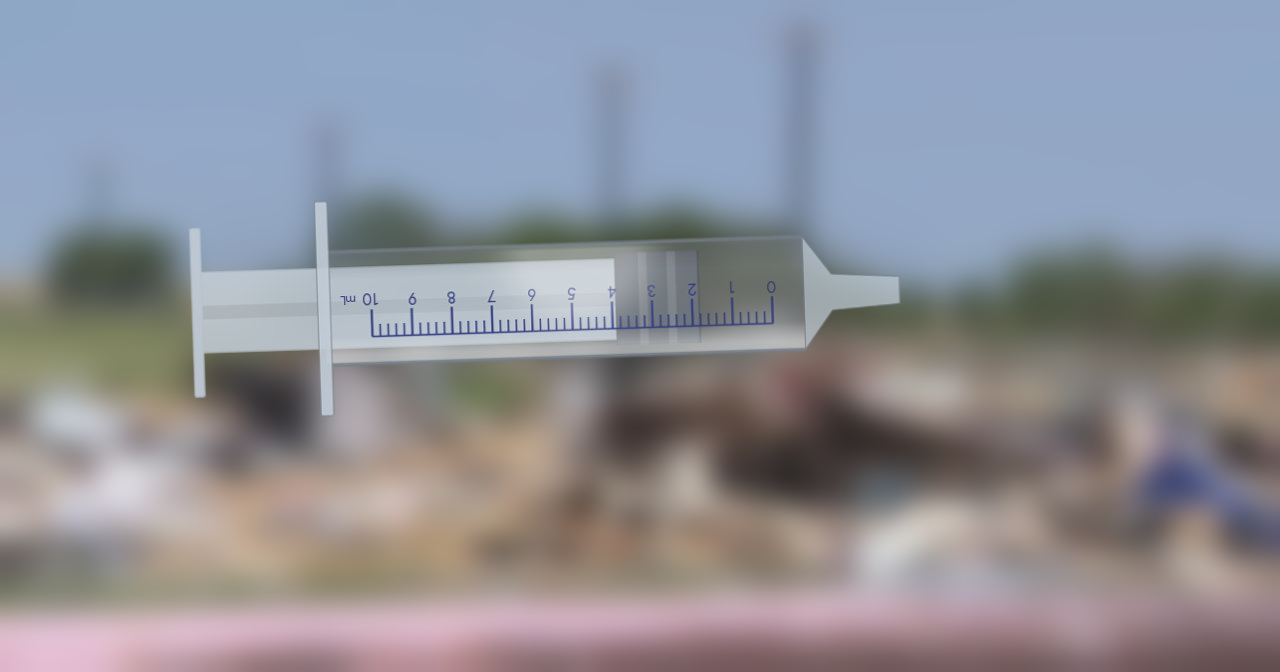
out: 1.8mL
